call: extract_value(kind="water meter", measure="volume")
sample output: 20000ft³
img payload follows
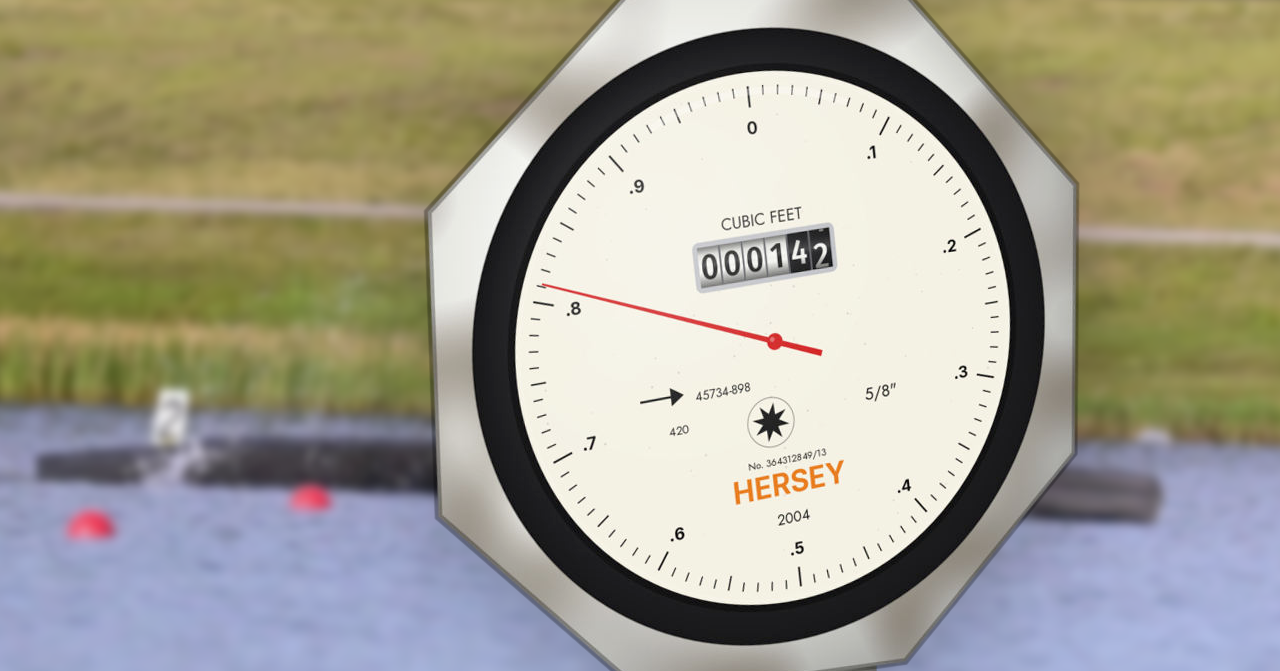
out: 141.81ft³
